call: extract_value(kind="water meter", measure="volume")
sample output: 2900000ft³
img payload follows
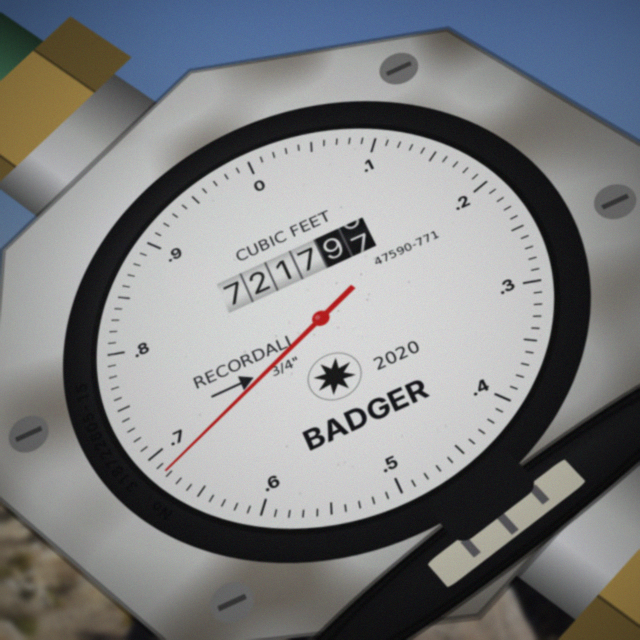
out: 721796.68ft³
